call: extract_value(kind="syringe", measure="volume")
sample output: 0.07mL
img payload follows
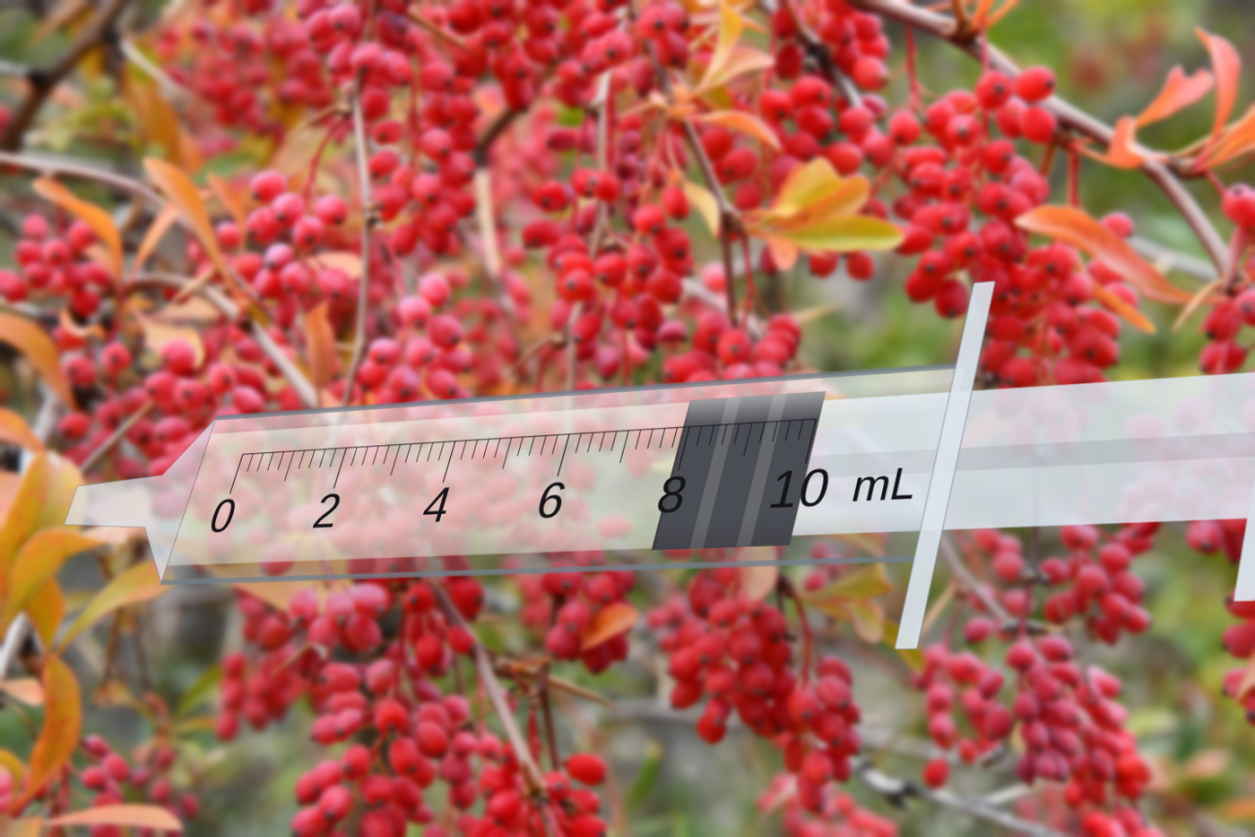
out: 7.9mL
